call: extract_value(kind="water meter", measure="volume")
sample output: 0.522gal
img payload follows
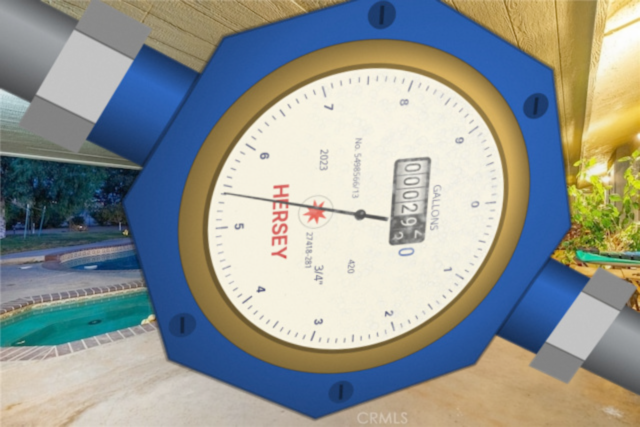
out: 2925.4gal
